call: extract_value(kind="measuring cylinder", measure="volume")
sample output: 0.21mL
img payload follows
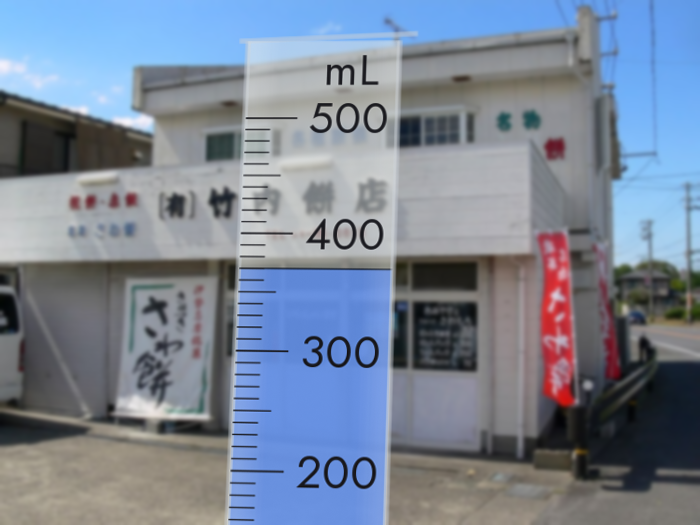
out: 370mL
